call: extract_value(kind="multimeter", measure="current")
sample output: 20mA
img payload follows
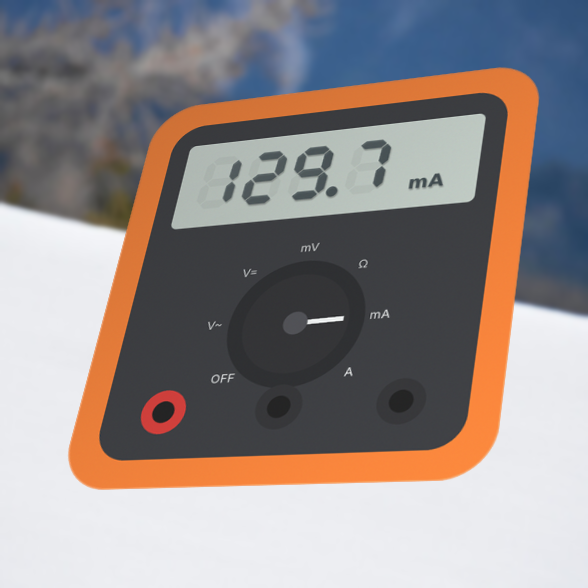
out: 129.7mA
